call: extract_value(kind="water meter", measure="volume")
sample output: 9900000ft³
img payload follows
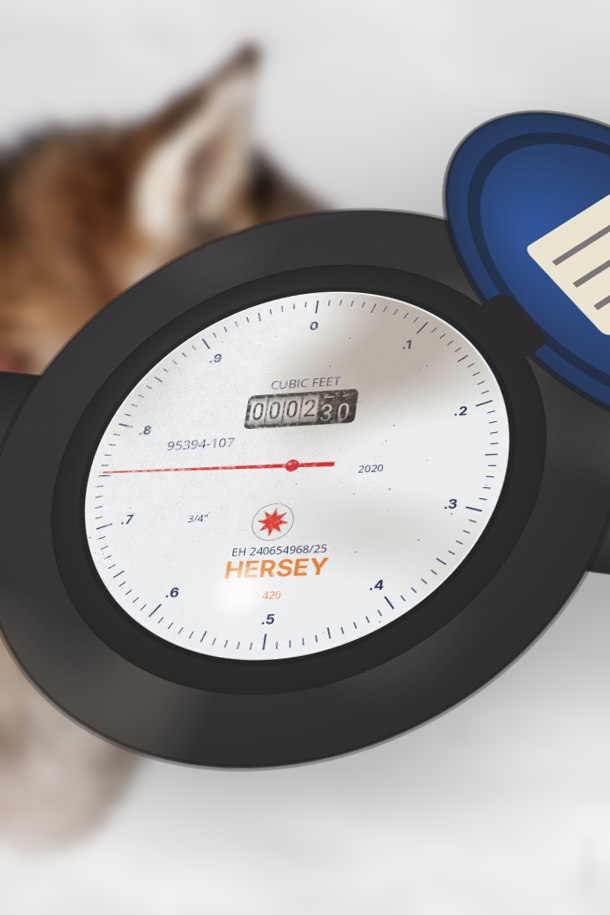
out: 229.75ft³
